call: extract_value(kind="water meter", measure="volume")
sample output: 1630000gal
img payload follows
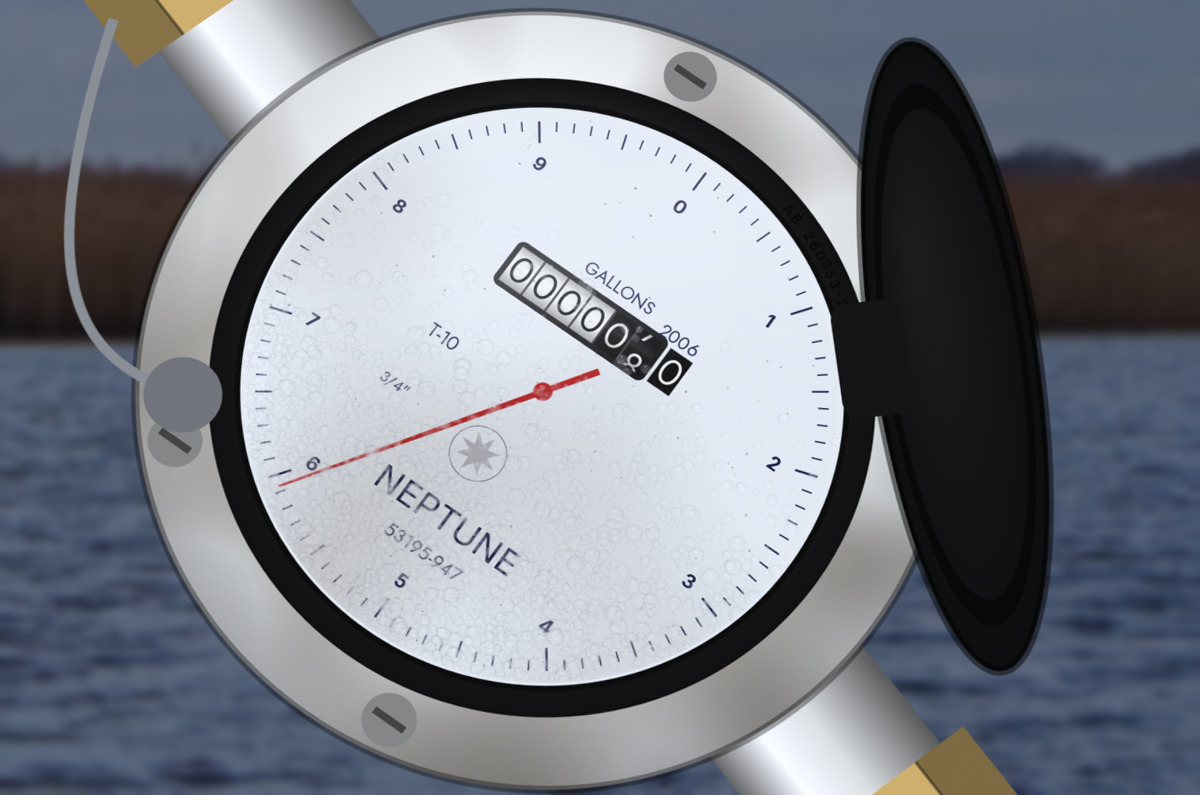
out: 75.9gal
